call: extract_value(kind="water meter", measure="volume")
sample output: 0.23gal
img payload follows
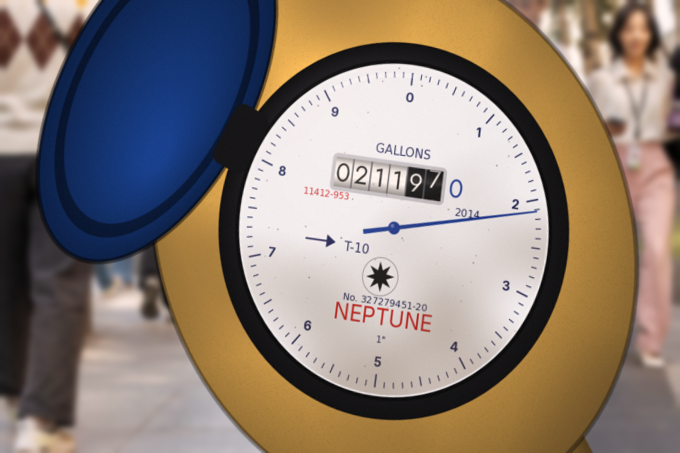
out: 211972.1gal
